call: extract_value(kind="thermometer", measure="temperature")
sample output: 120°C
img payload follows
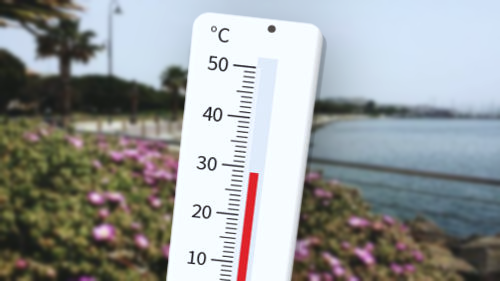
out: 29°C
